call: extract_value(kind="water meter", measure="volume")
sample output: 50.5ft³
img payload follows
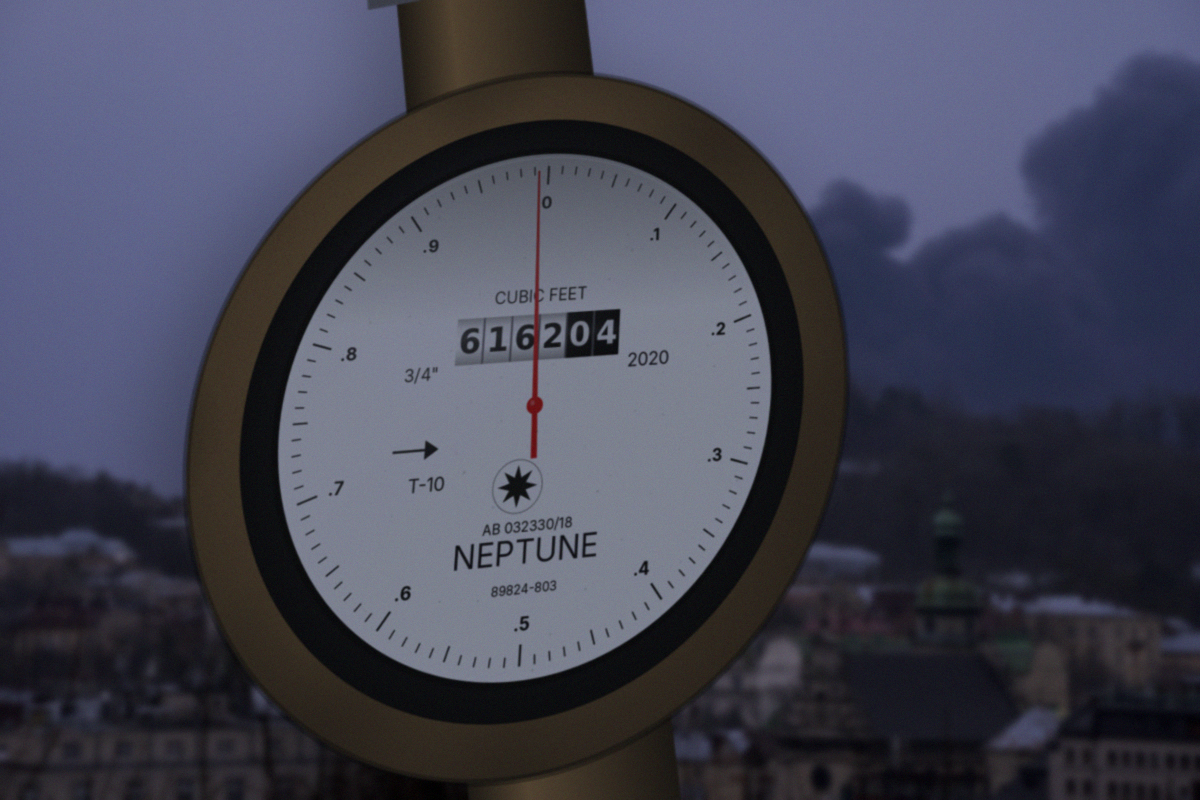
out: 616203.99ft³
